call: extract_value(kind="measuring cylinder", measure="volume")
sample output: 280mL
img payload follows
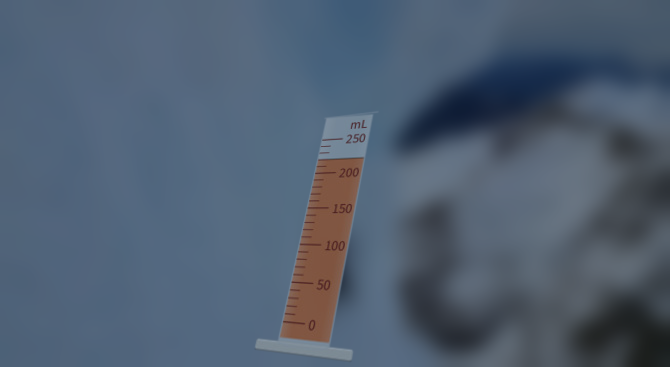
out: 220mL
